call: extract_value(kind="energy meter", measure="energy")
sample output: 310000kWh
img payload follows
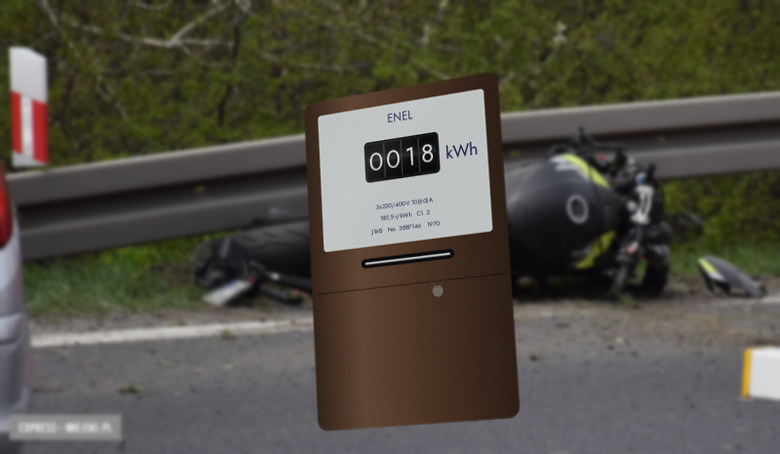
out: 18kWh
